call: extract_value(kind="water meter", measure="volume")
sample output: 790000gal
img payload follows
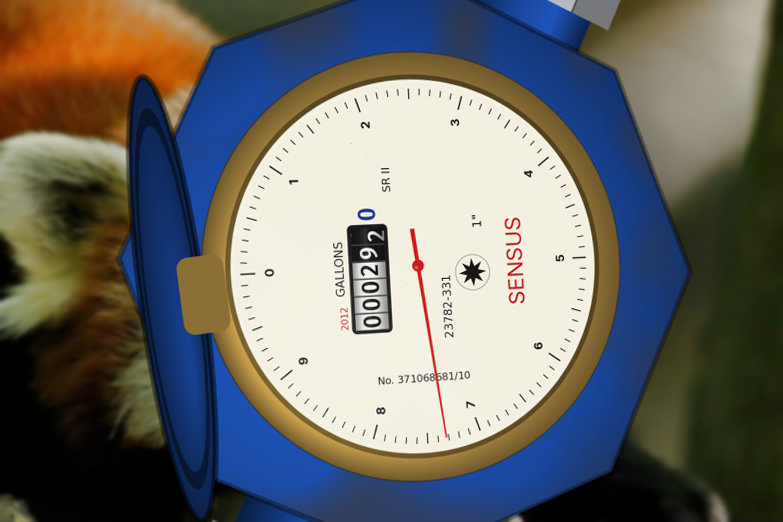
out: 2917.3gal
